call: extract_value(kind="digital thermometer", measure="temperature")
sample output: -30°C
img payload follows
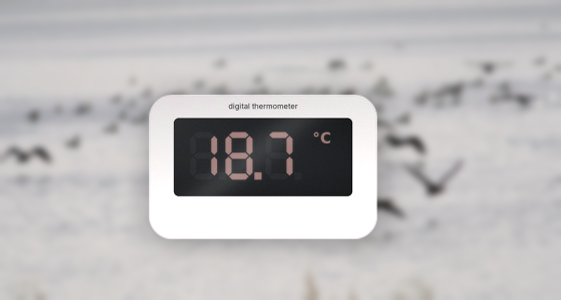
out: 18.7°C
